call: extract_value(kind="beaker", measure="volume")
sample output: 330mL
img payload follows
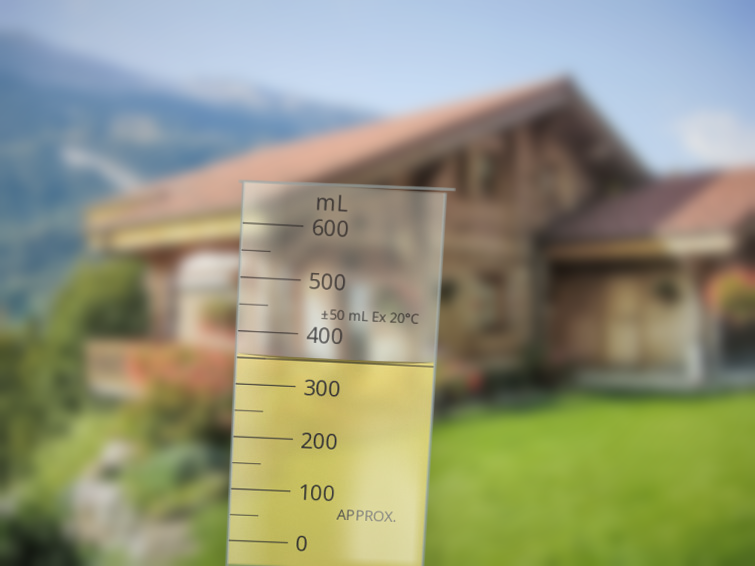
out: 350mL
